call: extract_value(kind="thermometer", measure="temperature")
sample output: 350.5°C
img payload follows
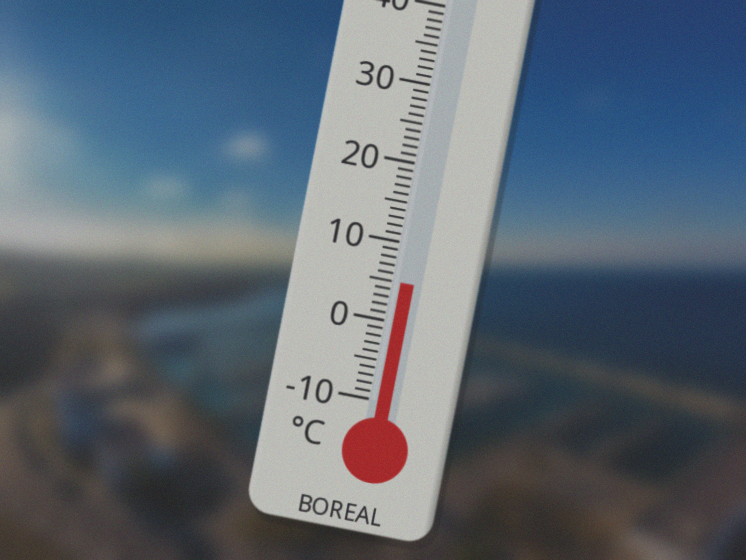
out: 5°C
